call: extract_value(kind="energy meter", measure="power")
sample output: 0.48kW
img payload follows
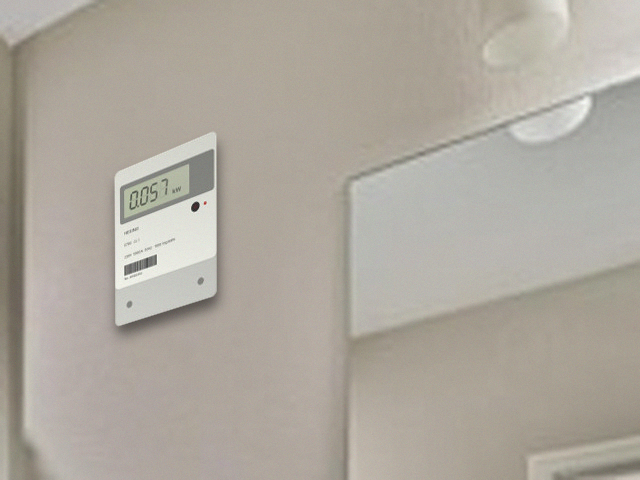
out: 0.057kW
